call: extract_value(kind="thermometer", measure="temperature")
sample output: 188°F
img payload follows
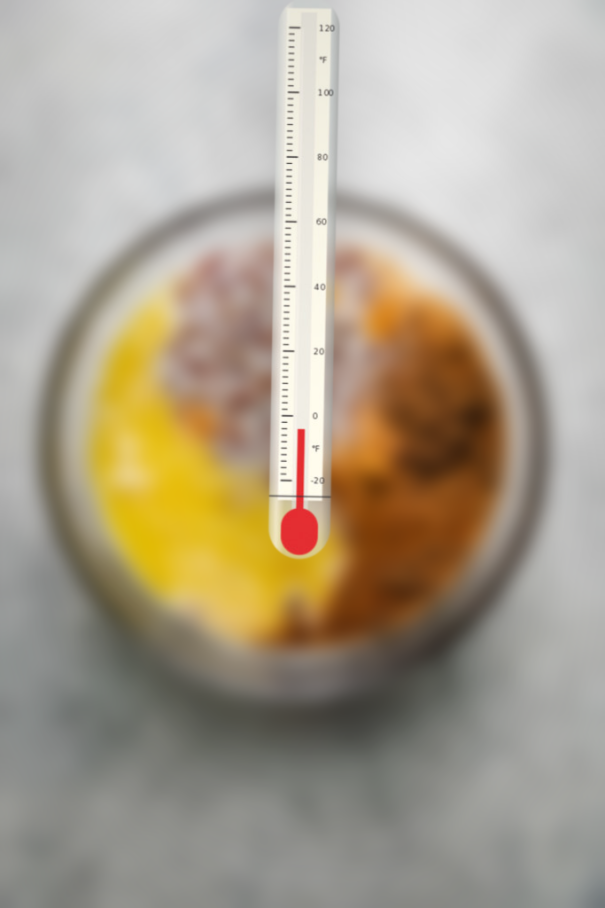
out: -4°F
